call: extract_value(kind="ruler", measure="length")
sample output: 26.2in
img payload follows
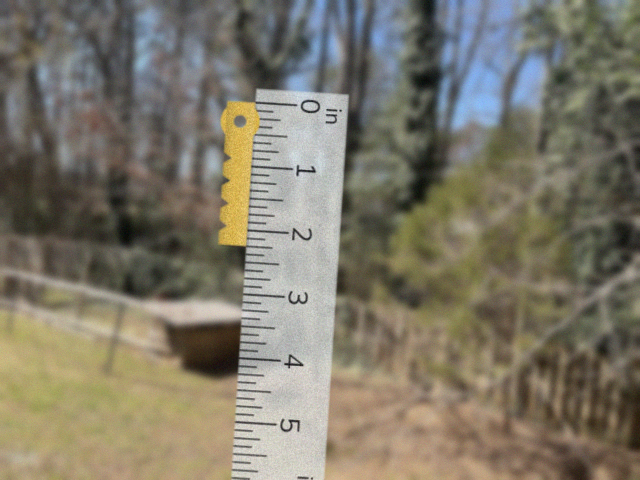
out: 2.25in
